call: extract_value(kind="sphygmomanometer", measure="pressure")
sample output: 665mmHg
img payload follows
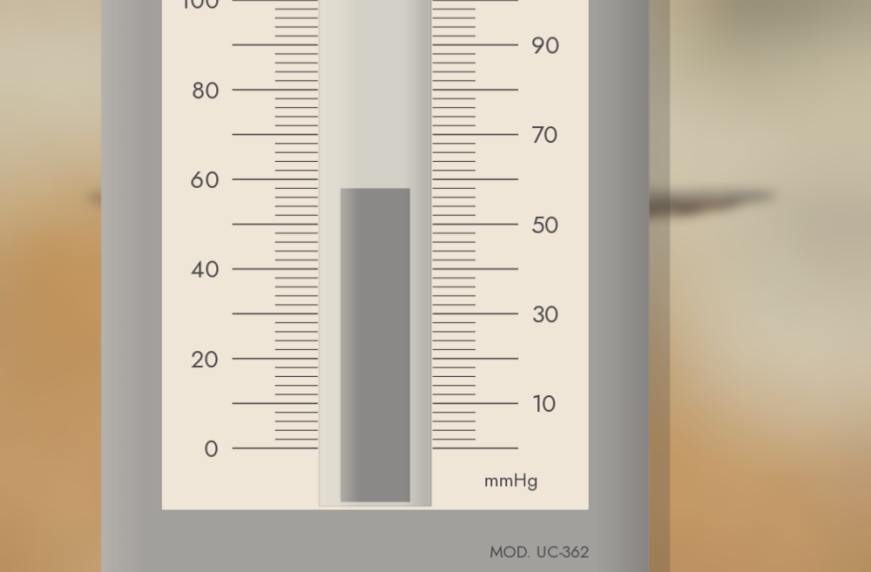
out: 58mmHg
